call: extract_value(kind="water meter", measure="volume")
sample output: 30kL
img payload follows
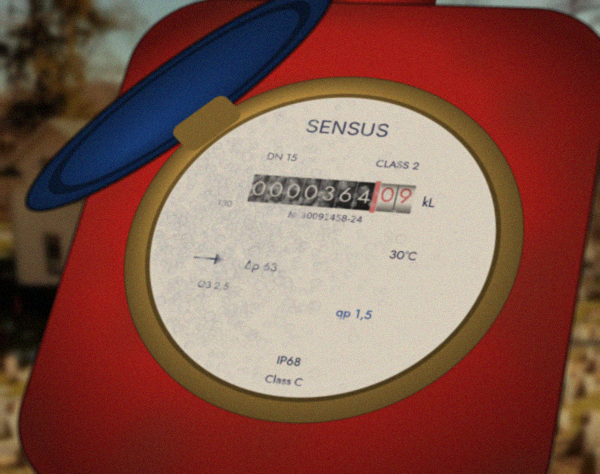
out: 364.09kL
